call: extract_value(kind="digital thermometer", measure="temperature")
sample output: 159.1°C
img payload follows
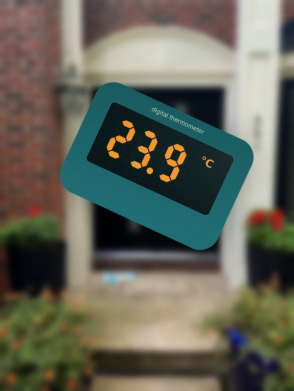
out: 23.9°C
